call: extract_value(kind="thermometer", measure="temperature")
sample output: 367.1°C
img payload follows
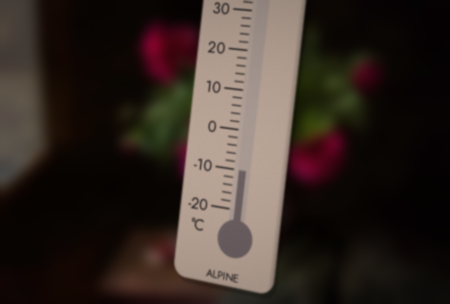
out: -10°C
